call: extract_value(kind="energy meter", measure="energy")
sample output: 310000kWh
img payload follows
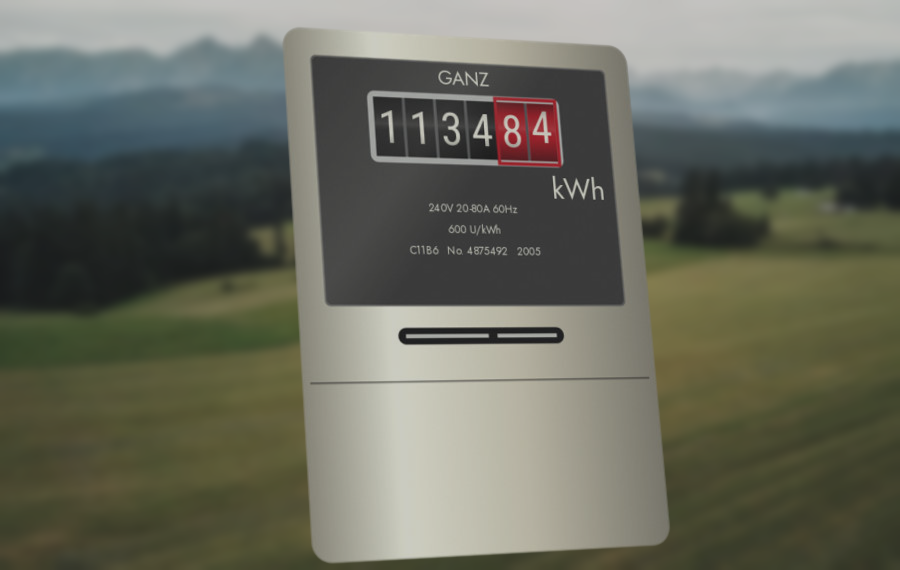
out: 1134.84kWh
